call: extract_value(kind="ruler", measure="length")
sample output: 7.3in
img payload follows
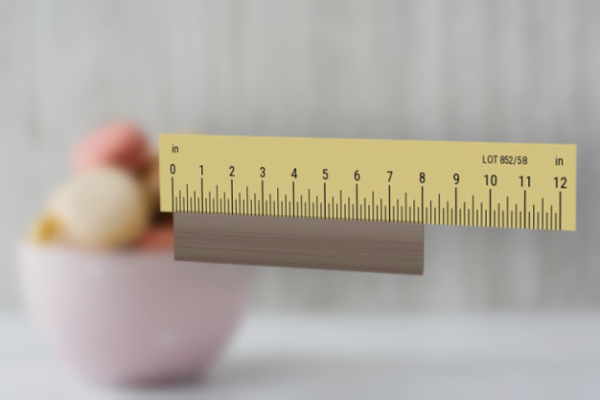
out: 8in
